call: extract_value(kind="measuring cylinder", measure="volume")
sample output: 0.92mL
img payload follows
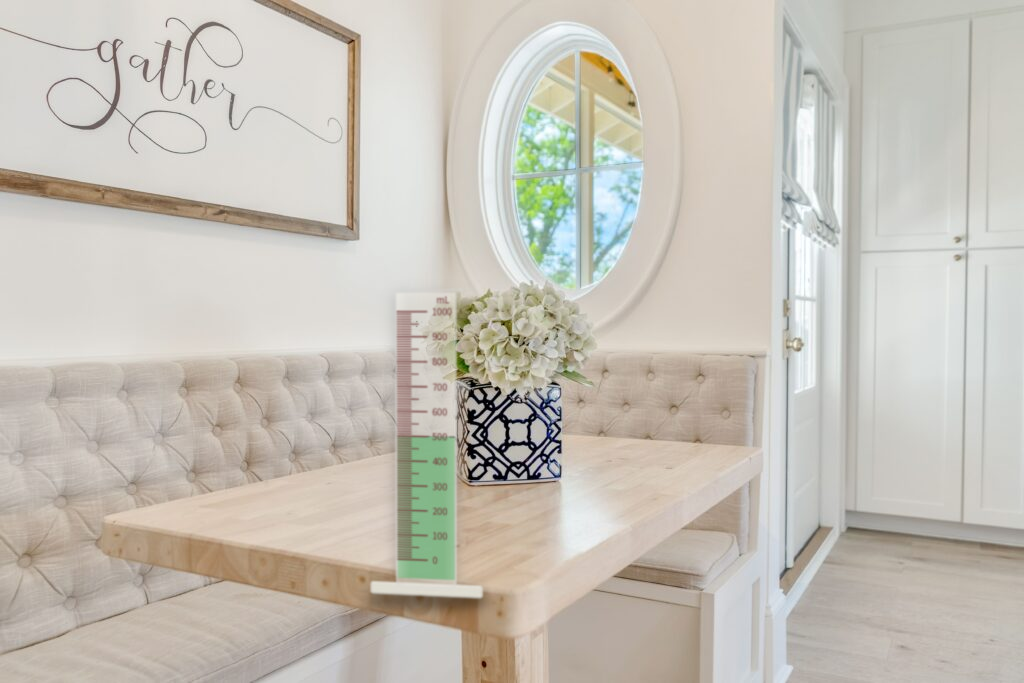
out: 500mL
